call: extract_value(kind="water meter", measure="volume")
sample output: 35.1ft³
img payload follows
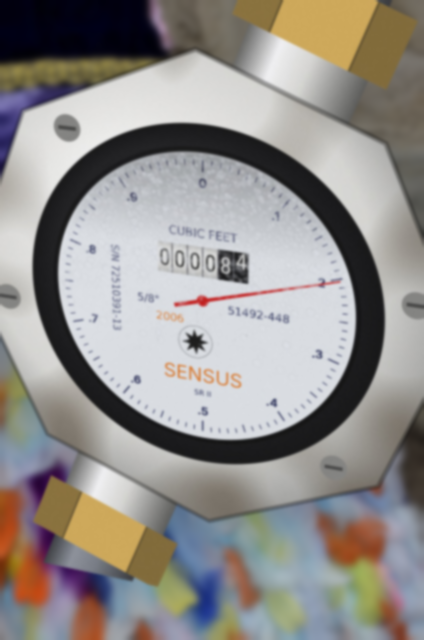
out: 84.20ft³
